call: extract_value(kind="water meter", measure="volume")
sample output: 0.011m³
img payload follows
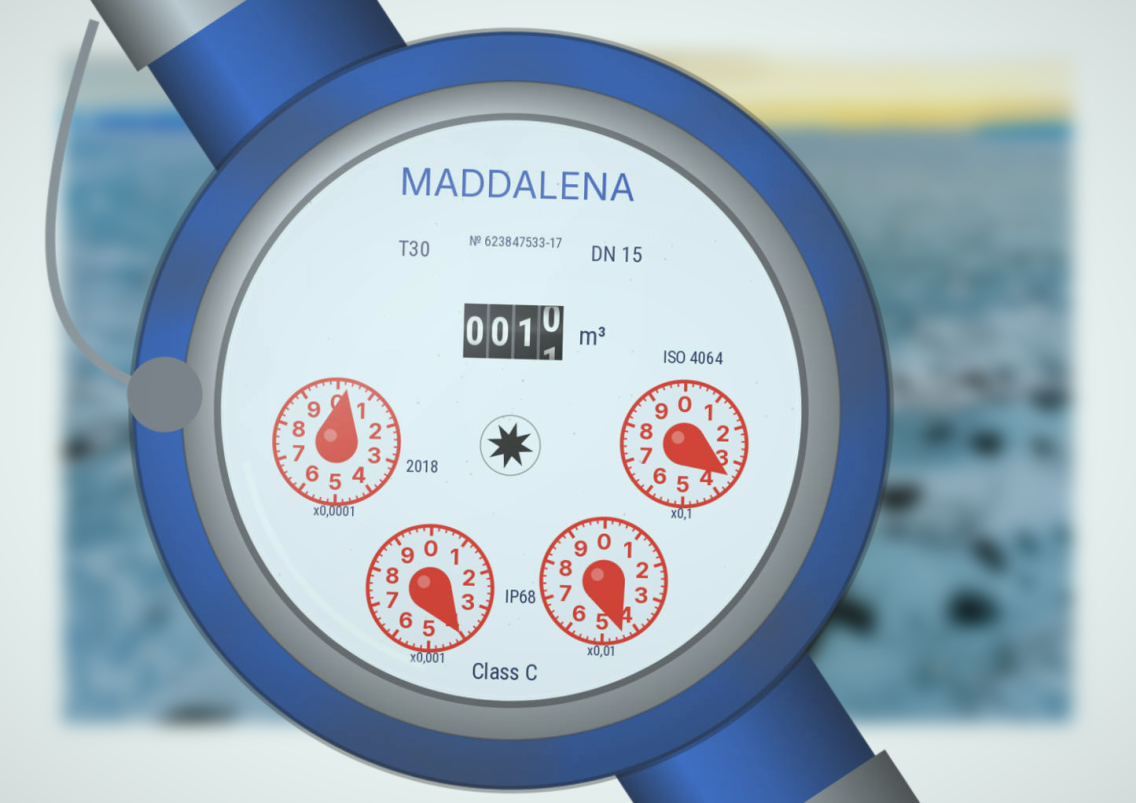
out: 10.3440m³
